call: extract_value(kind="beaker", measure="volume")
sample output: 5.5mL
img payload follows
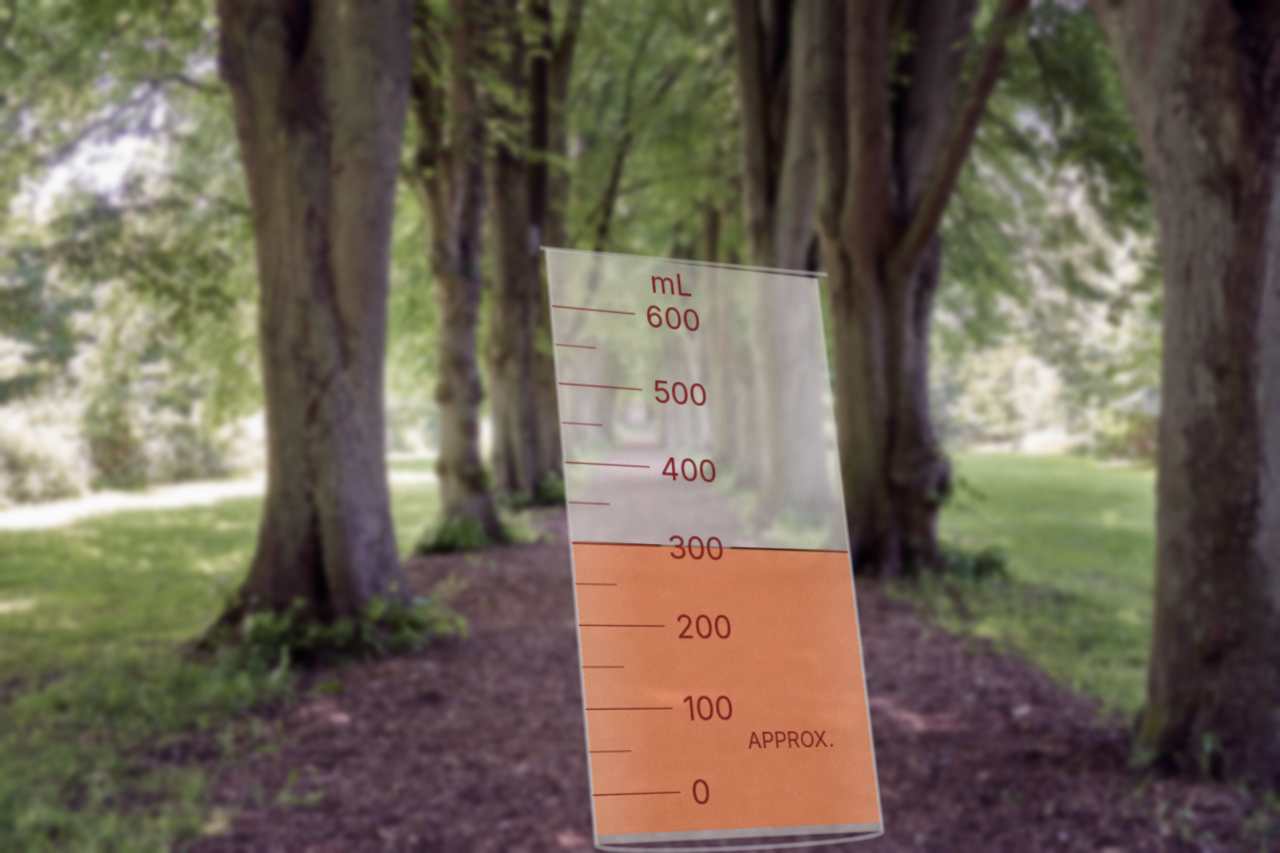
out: 300mL
